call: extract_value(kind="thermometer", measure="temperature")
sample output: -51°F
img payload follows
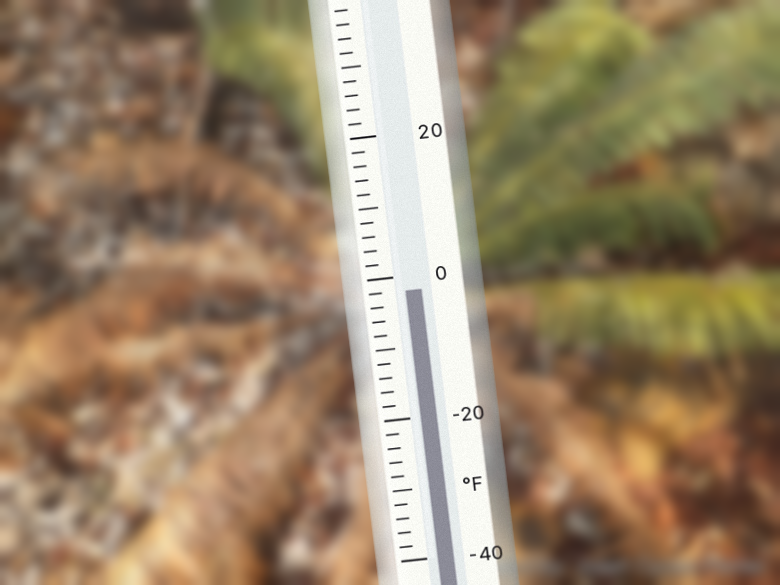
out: -2°F
